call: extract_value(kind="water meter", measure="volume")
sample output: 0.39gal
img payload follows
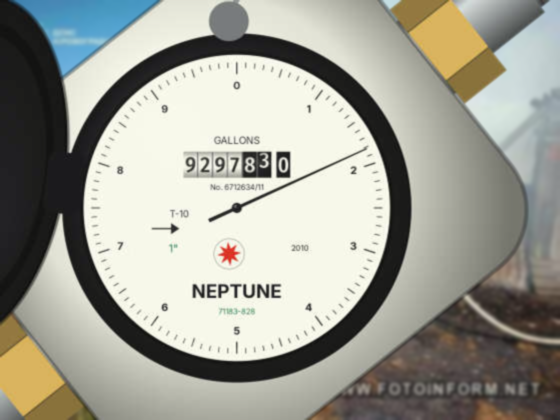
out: 9297831.8gal
